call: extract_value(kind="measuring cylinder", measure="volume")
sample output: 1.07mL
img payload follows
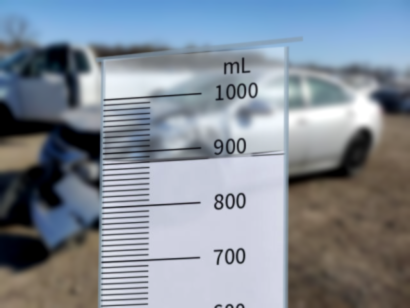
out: 880mL
